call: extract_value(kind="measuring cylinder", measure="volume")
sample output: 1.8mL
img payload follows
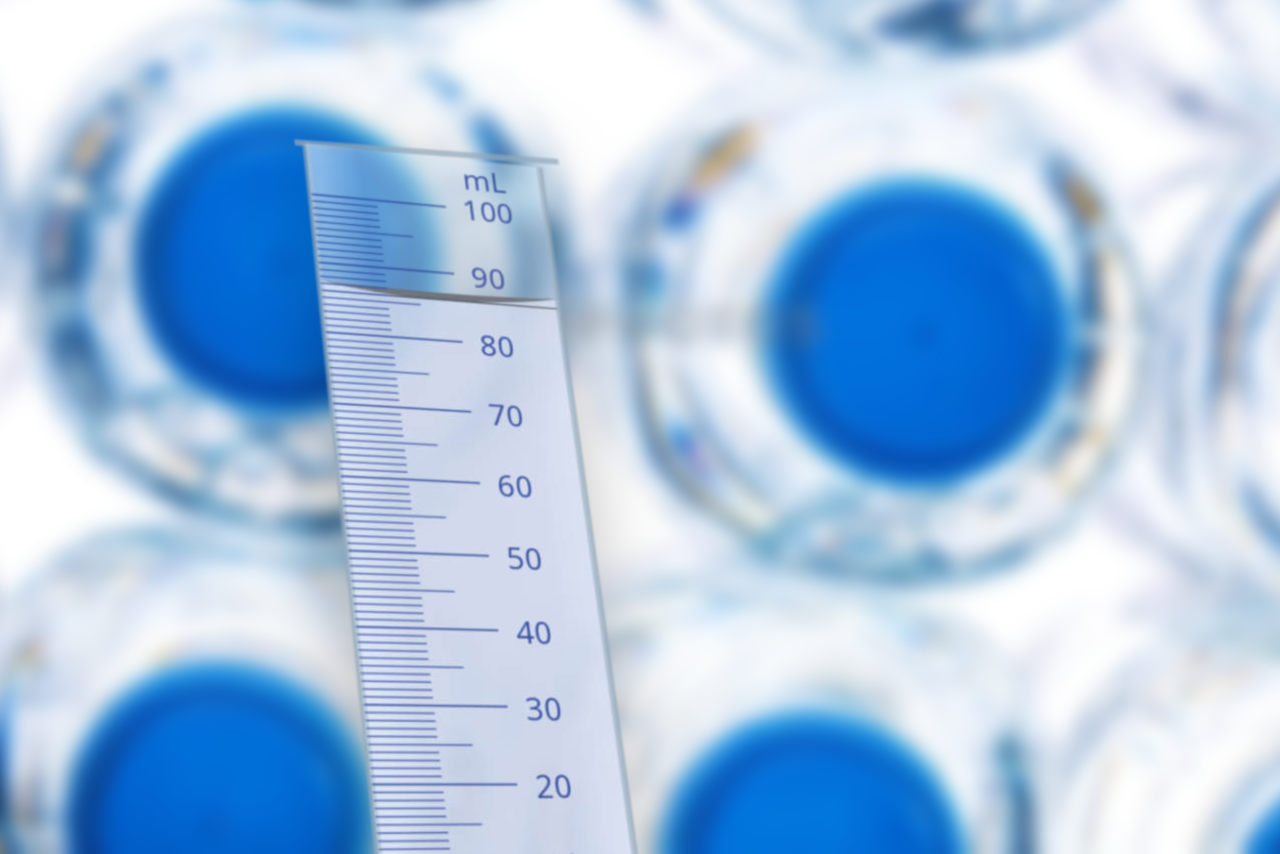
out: 86mL
